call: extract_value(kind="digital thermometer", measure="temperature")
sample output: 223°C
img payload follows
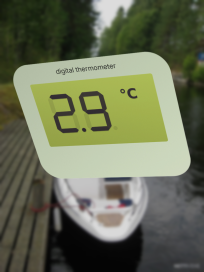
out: 2.9°C
